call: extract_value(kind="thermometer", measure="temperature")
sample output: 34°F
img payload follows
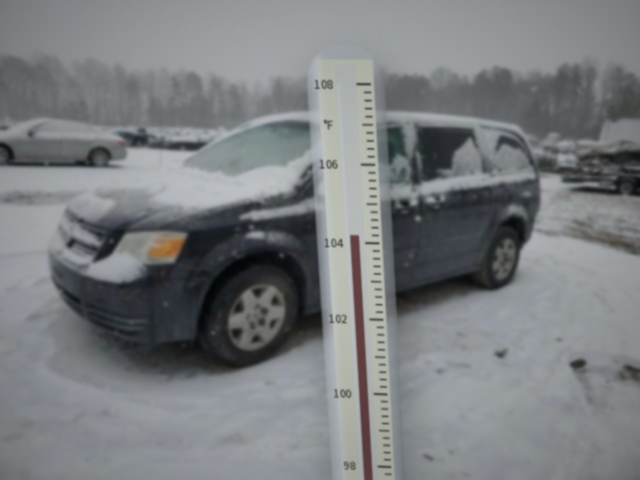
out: 104.2°F
